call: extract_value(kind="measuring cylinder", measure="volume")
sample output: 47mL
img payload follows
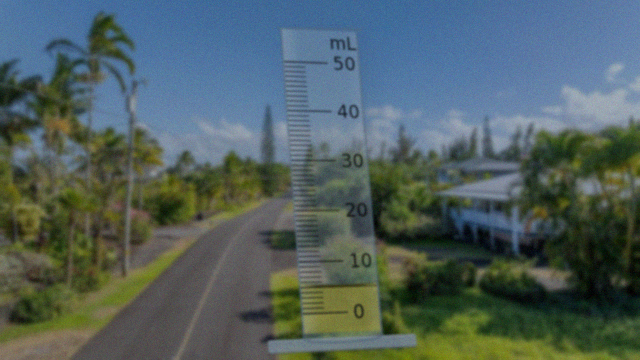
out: 5mL
